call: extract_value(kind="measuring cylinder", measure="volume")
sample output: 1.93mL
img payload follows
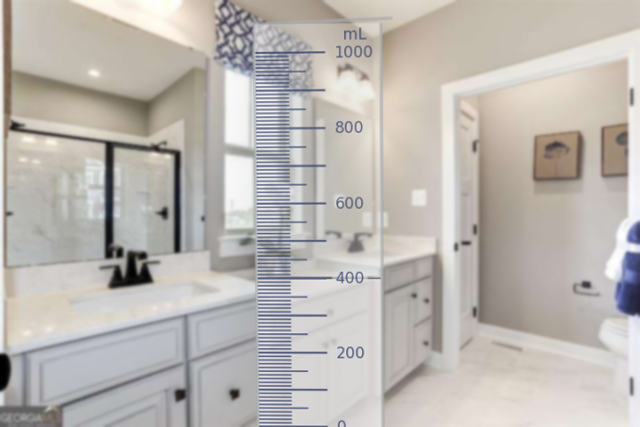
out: 400mL
